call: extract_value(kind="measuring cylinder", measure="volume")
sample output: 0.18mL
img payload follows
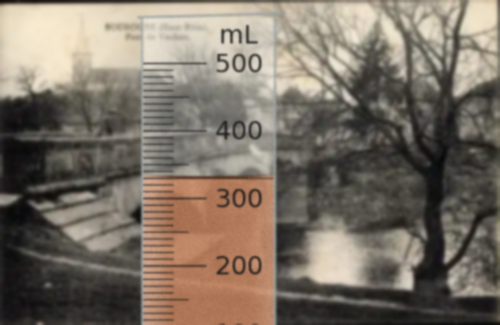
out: 330mL
